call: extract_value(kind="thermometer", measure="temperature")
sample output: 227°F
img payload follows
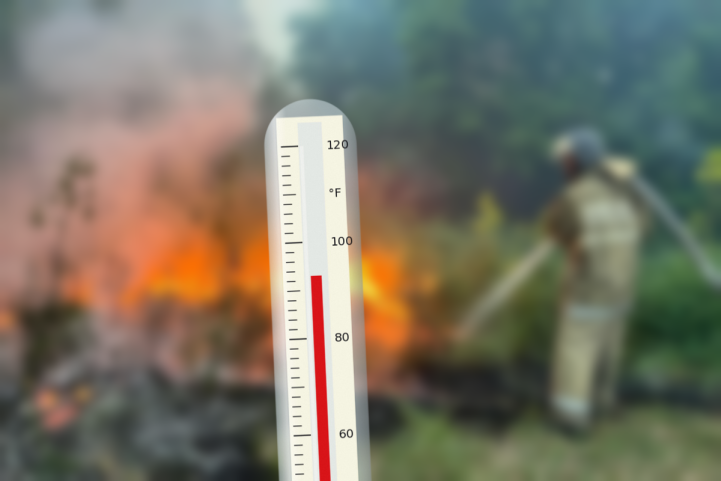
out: 93°F
